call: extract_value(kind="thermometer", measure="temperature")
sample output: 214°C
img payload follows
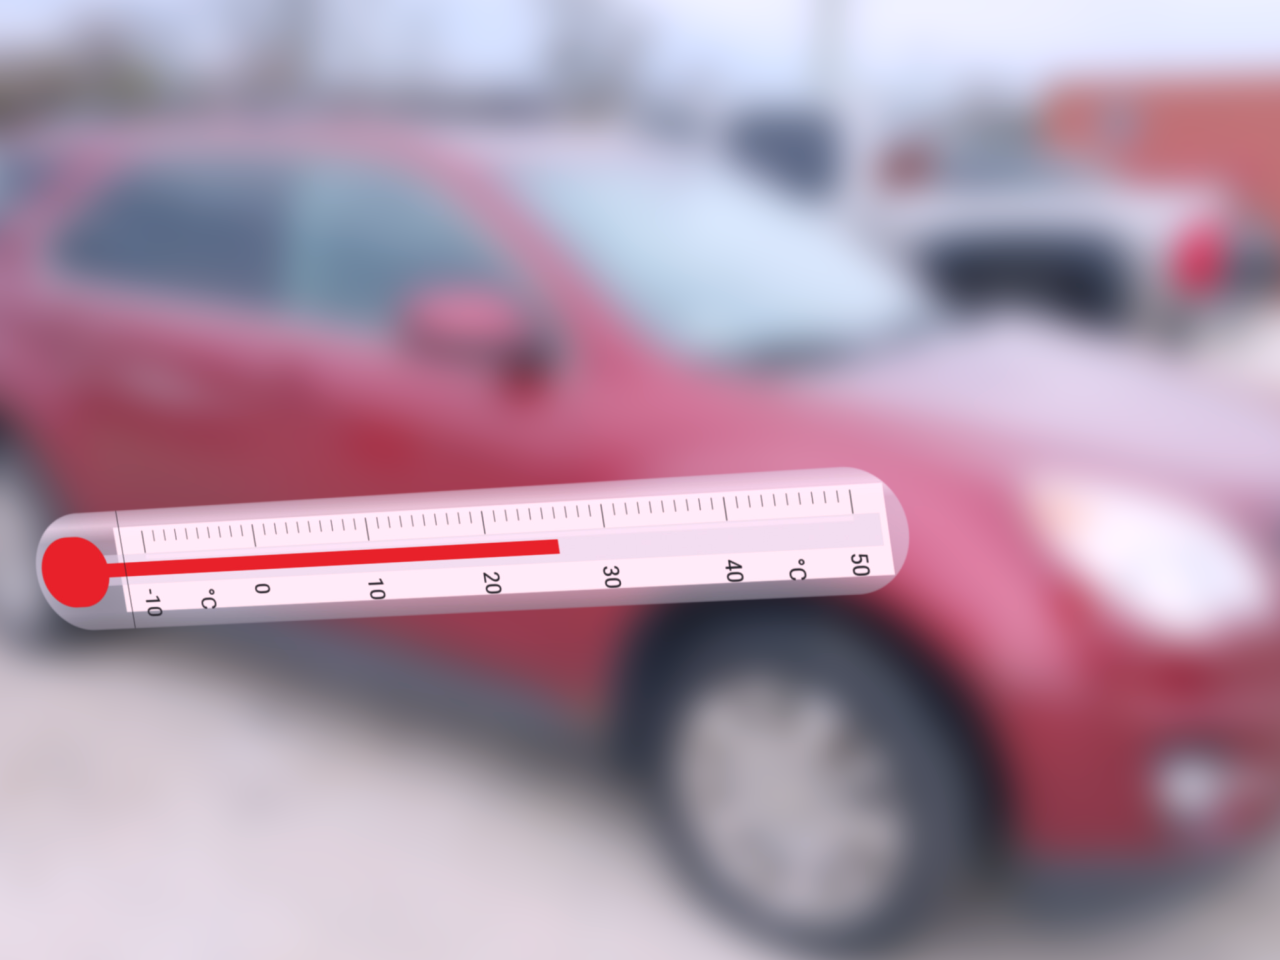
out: 26°C
